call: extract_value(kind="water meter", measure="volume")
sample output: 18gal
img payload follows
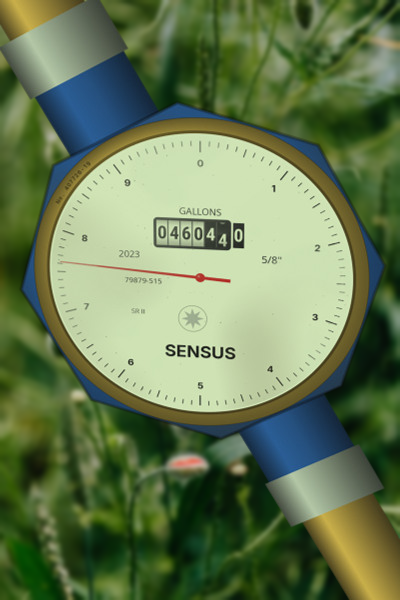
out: 460437.6gal
